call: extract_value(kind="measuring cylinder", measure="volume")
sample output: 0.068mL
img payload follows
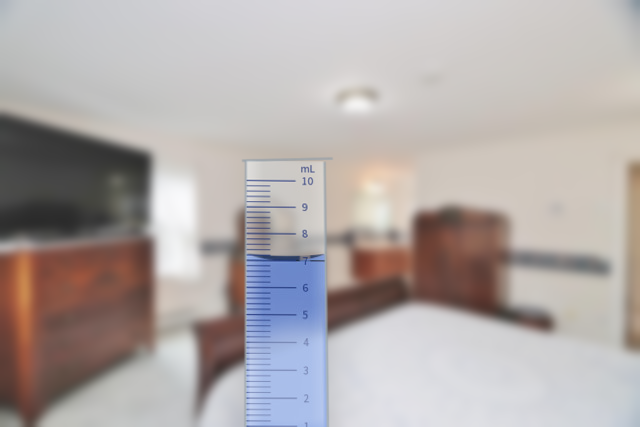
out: 7mL
